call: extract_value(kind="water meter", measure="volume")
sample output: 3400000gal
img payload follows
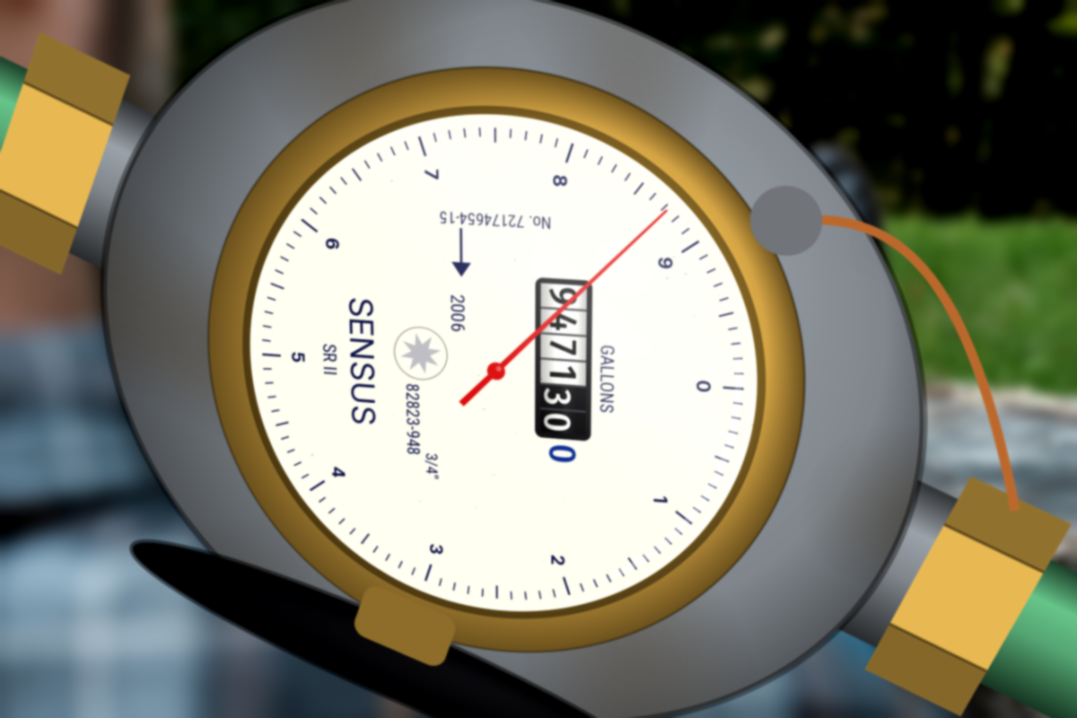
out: 9471298.7gal
